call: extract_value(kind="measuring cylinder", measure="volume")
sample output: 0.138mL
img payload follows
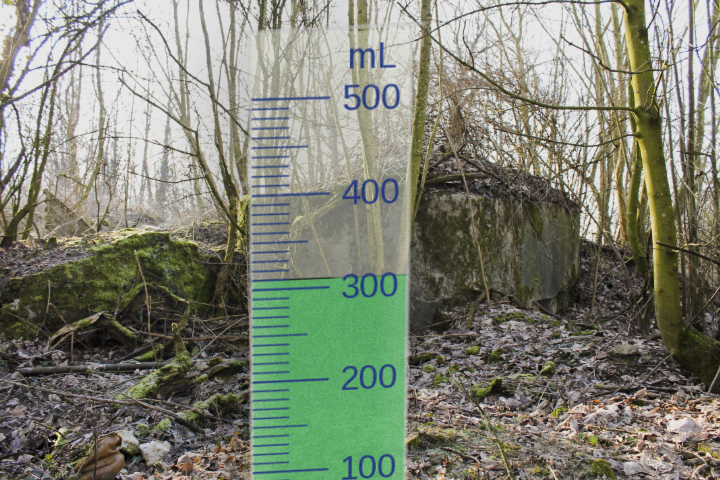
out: 310mL
